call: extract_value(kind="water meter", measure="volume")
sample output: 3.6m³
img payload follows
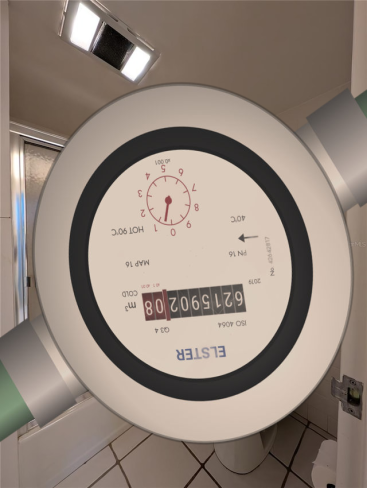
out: 6215902.080m³
